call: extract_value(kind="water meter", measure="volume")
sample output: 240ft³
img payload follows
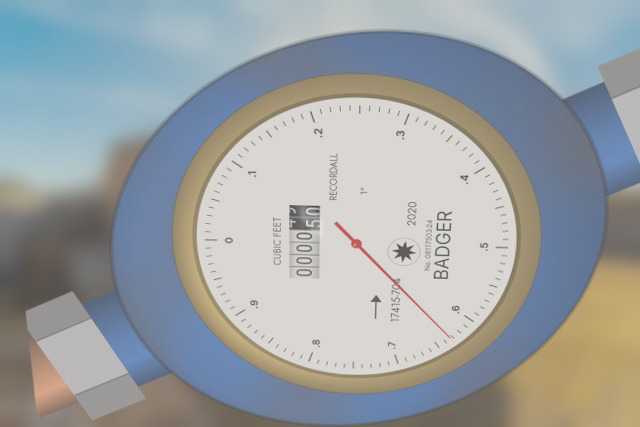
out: 49.63ft³
